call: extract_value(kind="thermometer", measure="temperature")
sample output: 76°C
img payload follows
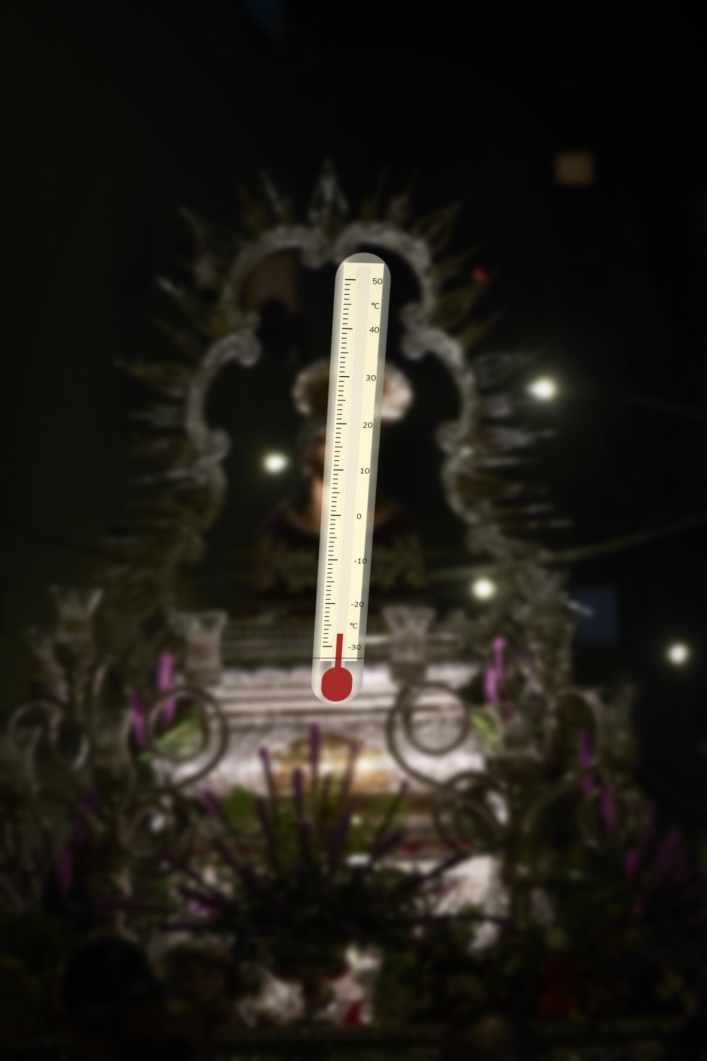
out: -27°C
